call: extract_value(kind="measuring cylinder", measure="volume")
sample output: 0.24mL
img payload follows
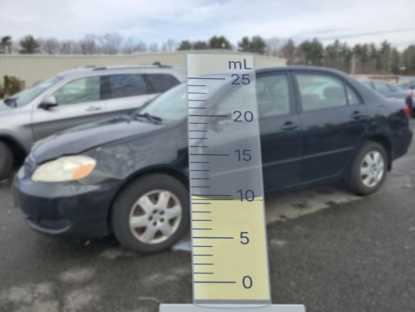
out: 9.5mL
